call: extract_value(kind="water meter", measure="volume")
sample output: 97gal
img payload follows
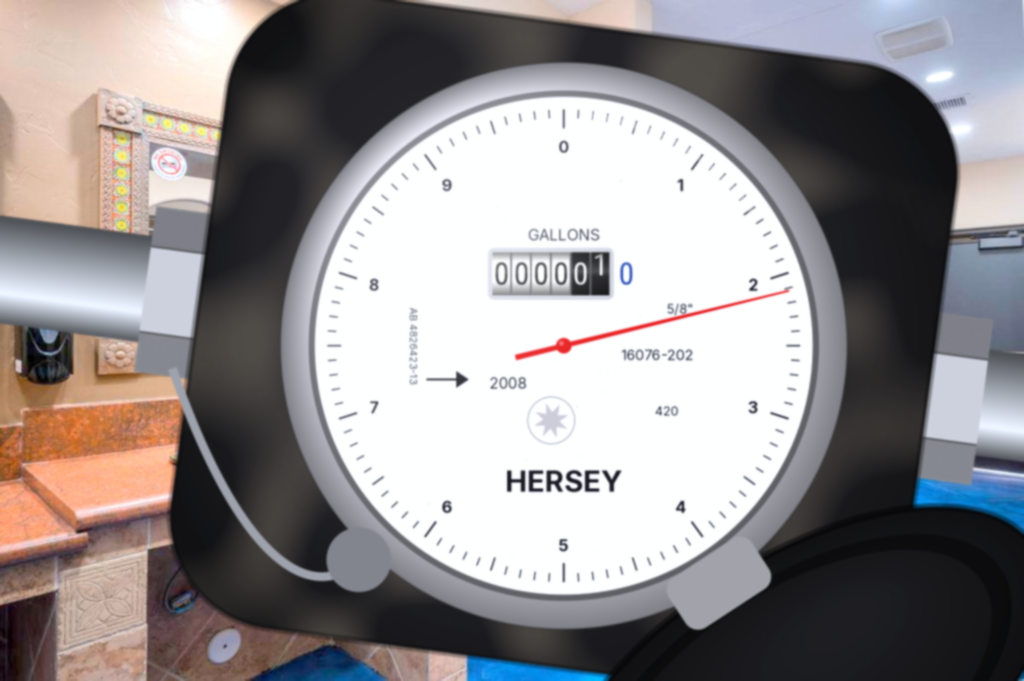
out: 12.1gal
